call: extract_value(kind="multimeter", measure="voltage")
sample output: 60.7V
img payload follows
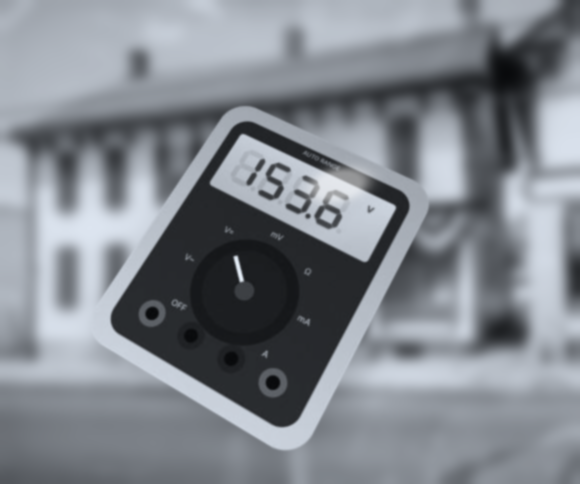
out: 153.6V
